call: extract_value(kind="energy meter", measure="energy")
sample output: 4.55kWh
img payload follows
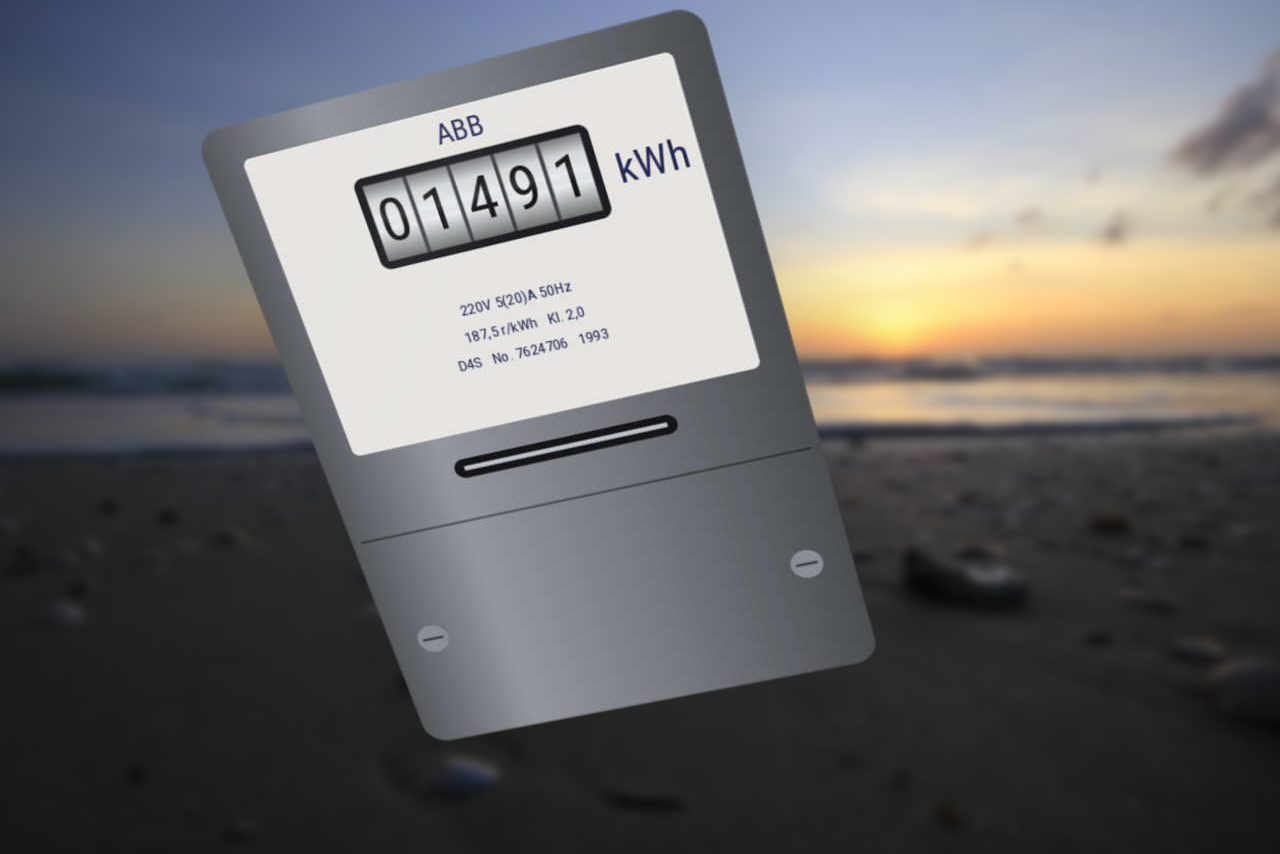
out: 1491kWh
